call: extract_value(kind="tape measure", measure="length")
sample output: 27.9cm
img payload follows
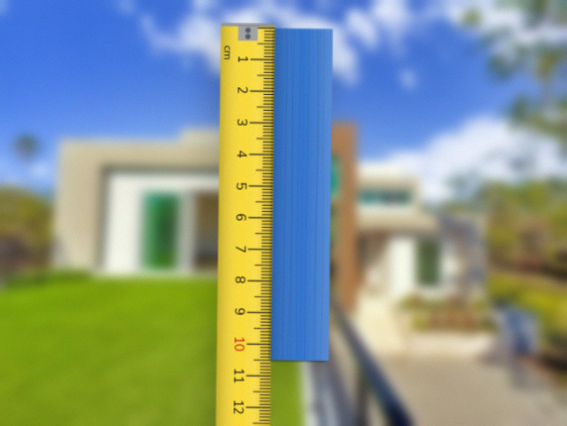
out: 10.5cm
